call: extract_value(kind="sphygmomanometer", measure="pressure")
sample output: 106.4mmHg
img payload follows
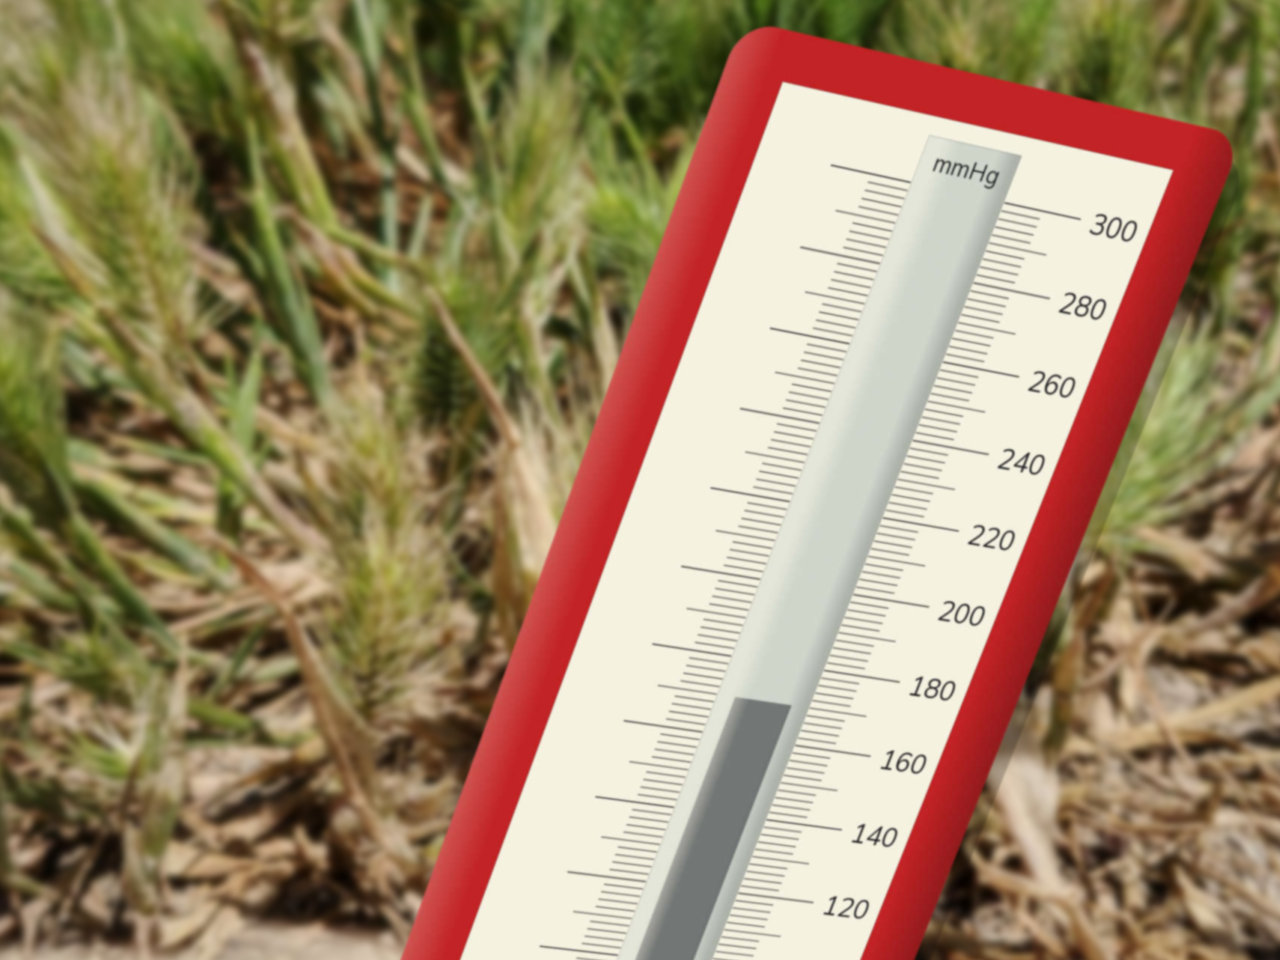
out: 170mmHg
